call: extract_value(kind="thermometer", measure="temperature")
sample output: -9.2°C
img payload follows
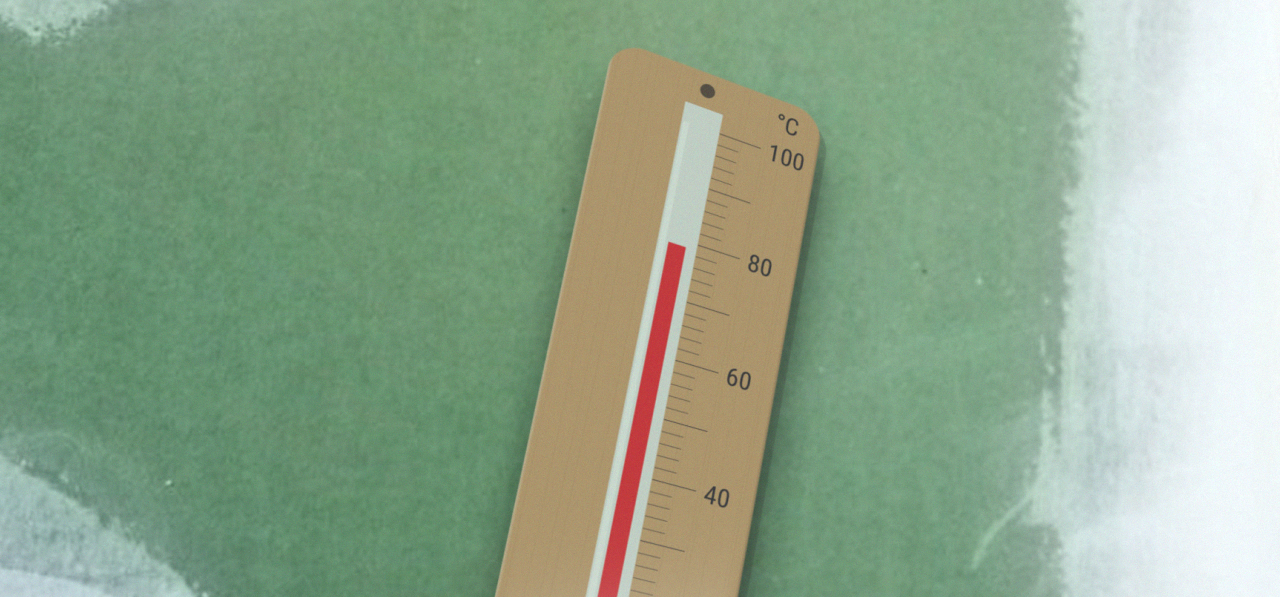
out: 79°C
